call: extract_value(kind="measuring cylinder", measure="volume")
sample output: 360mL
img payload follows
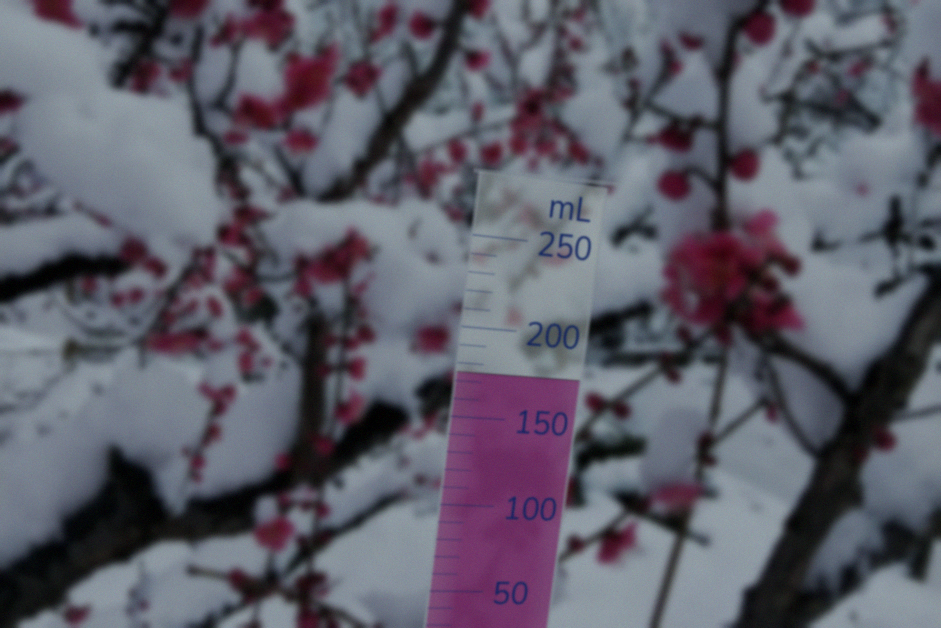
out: 175mL
